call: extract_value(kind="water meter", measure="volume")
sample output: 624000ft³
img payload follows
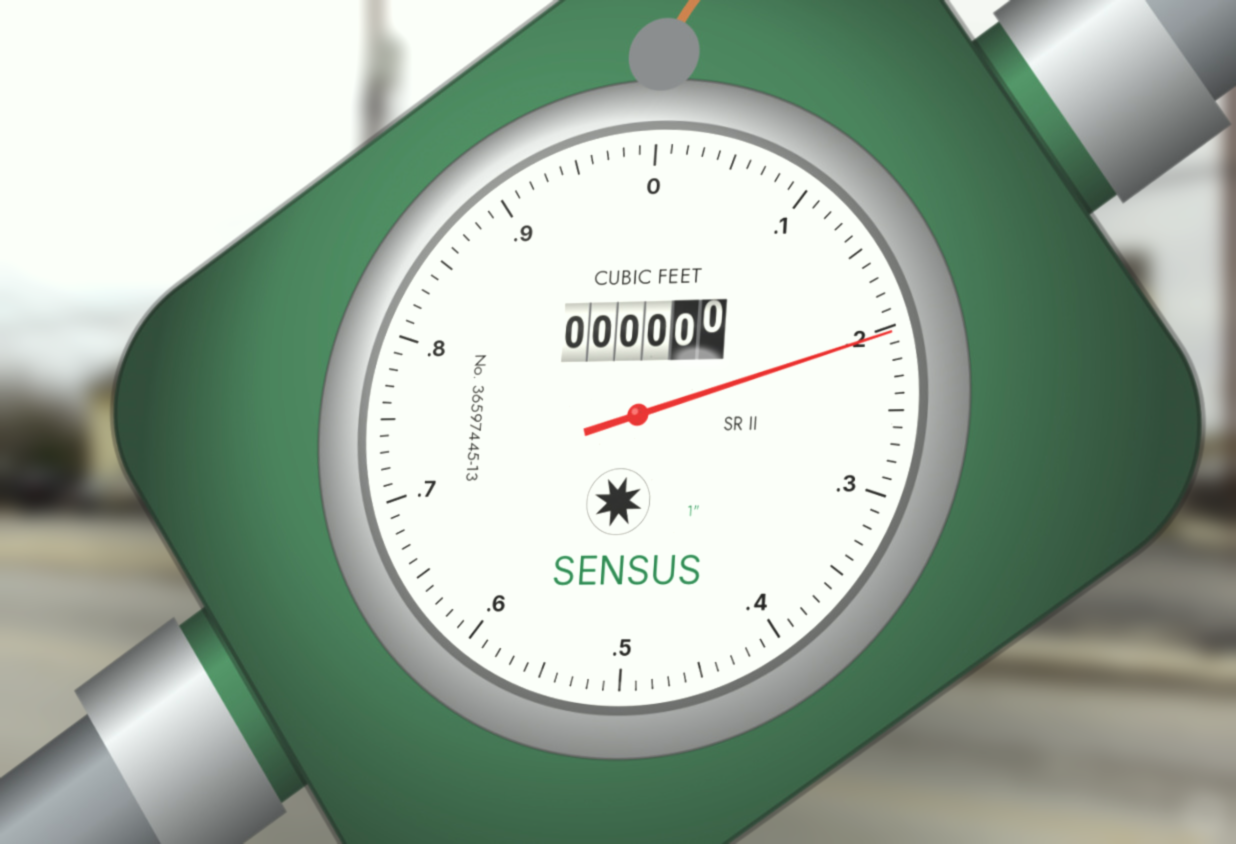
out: 0.20ft³
